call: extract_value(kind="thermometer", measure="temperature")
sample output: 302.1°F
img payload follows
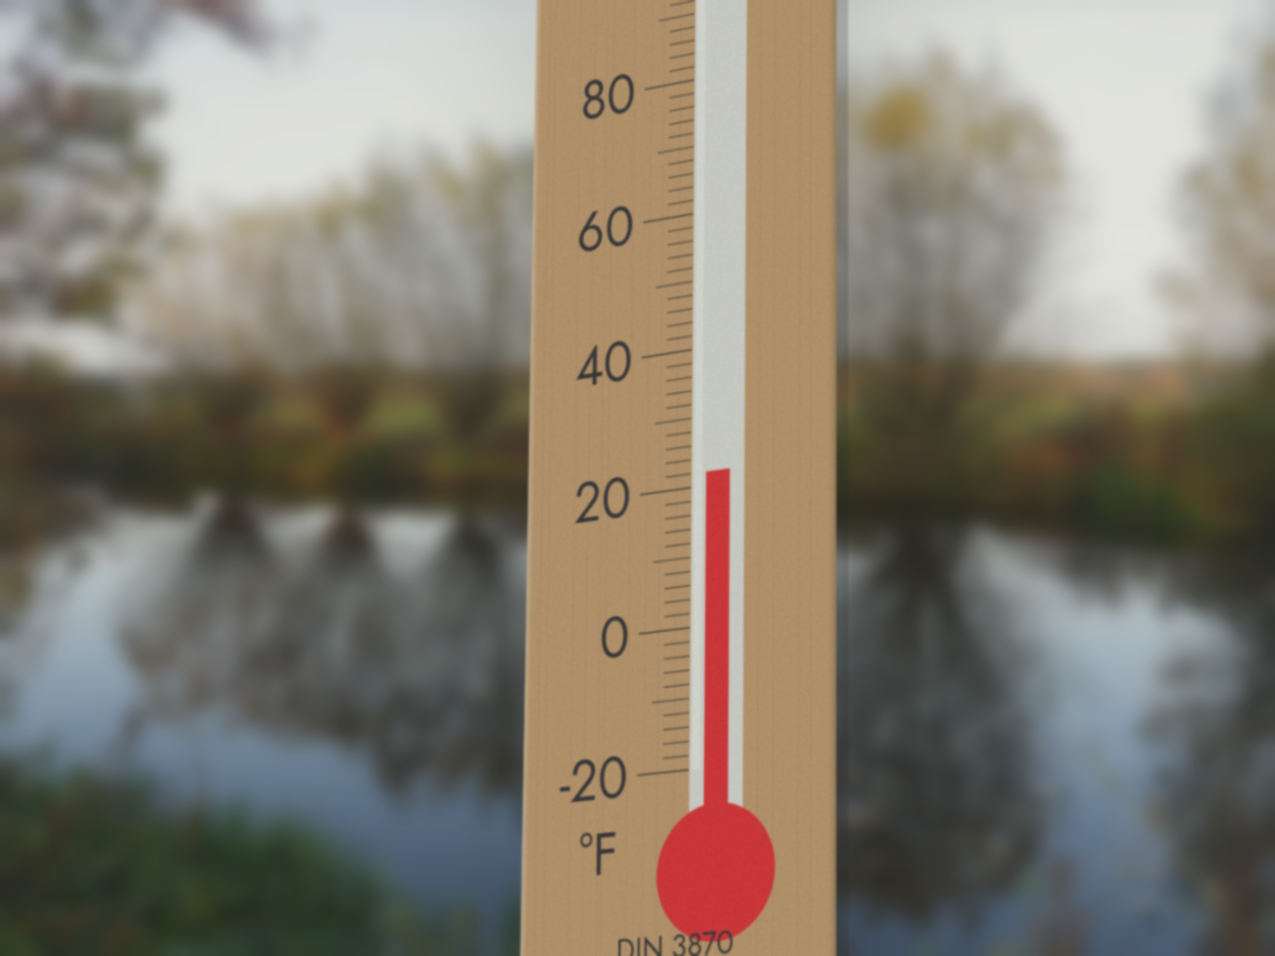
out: 22°F
